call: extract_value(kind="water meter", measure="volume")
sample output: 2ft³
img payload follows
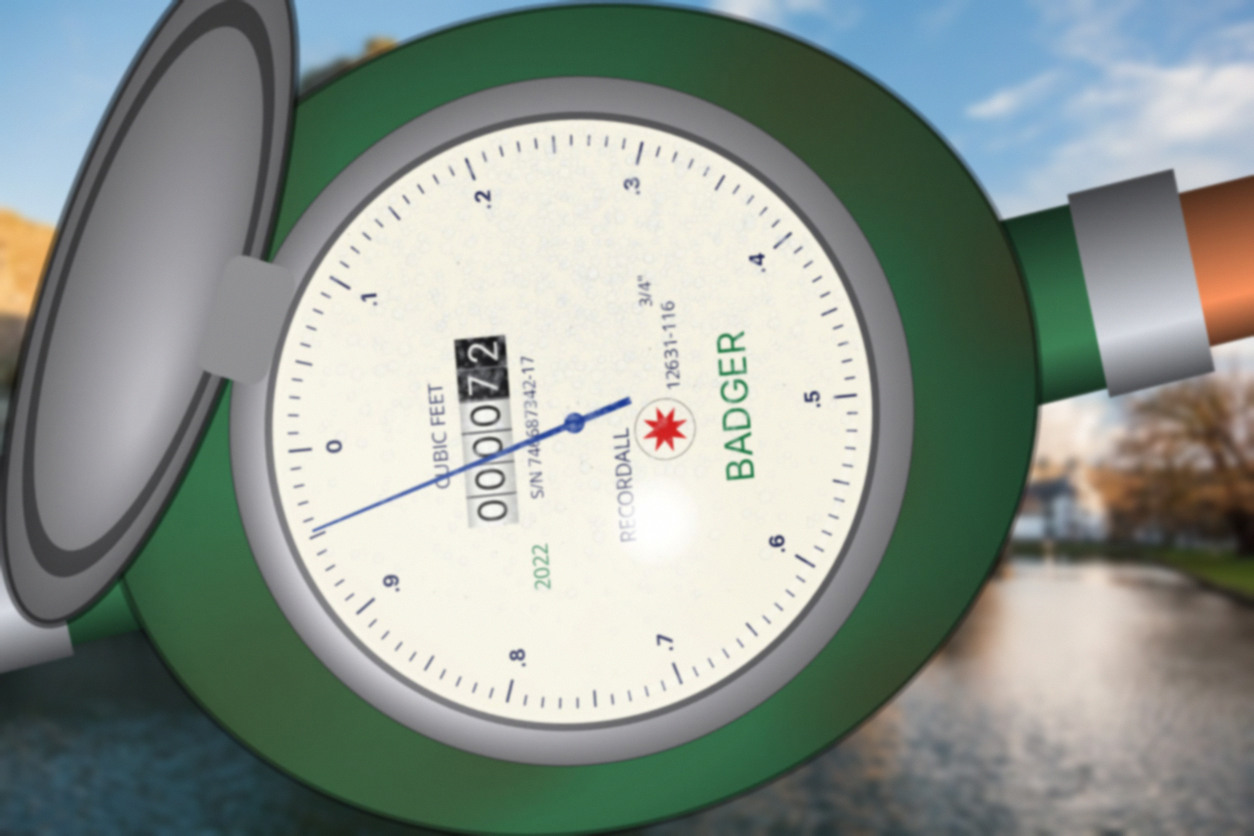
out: 71.95ft³
